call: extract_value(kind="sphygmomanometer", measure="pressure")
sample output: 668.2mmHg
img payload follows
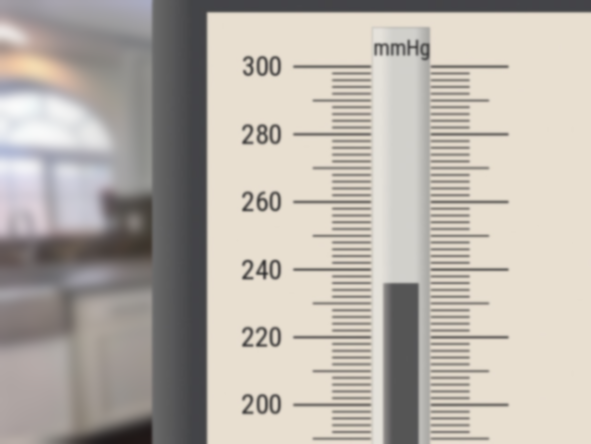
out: 236mmHg
